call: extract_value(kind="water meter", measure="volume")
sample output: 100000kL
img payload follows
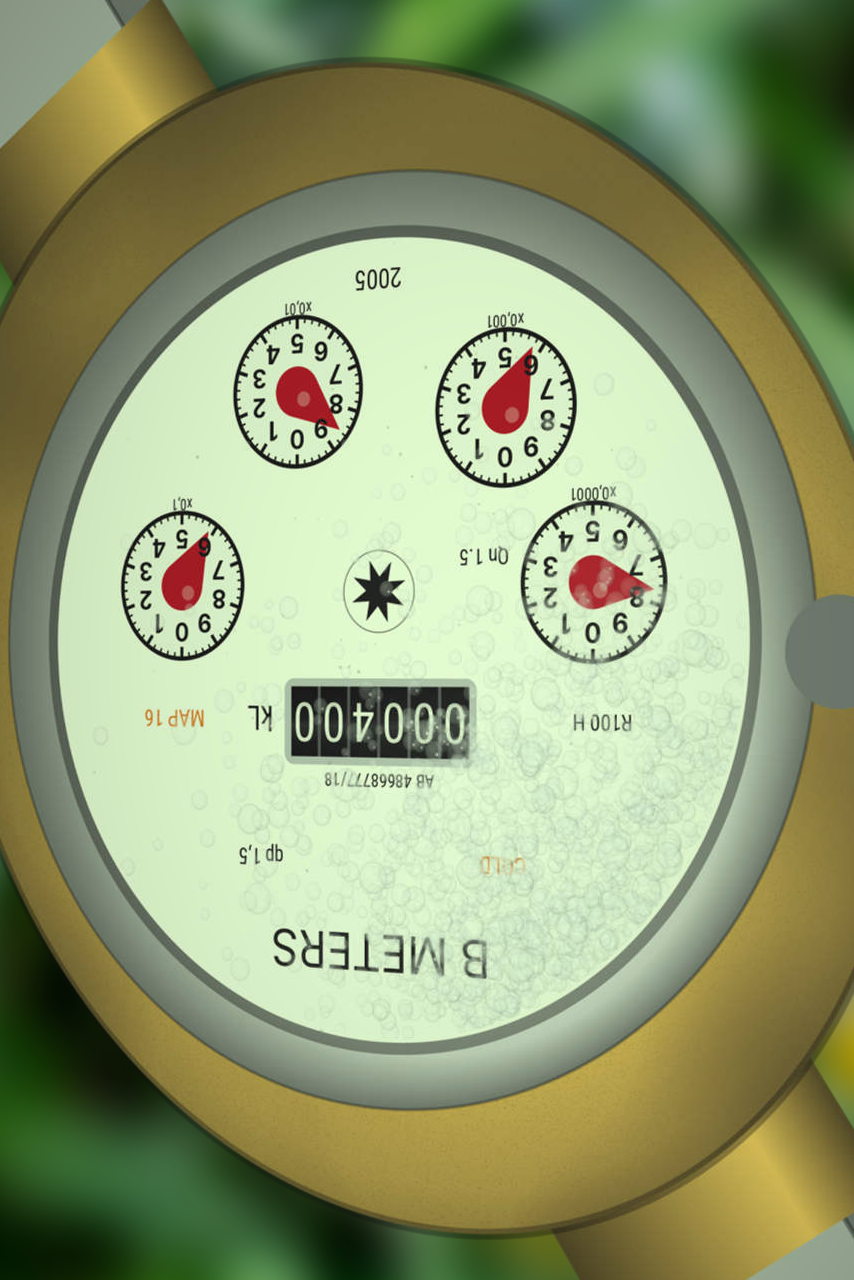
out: 400.5857kL
